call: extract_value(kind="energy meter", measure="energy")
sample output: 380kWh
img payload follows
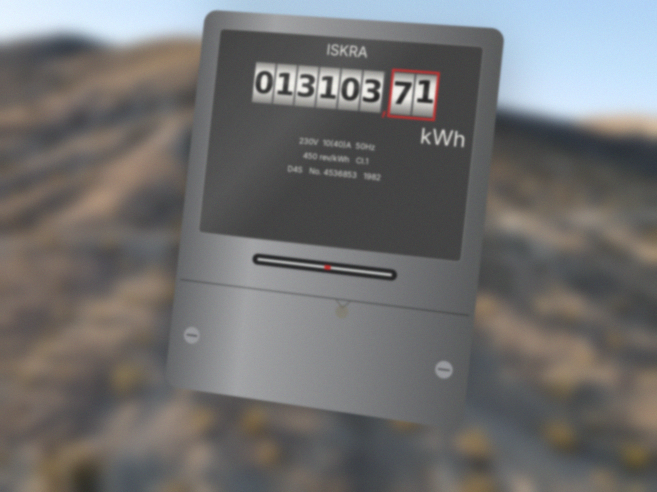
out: 13103.71kWh
